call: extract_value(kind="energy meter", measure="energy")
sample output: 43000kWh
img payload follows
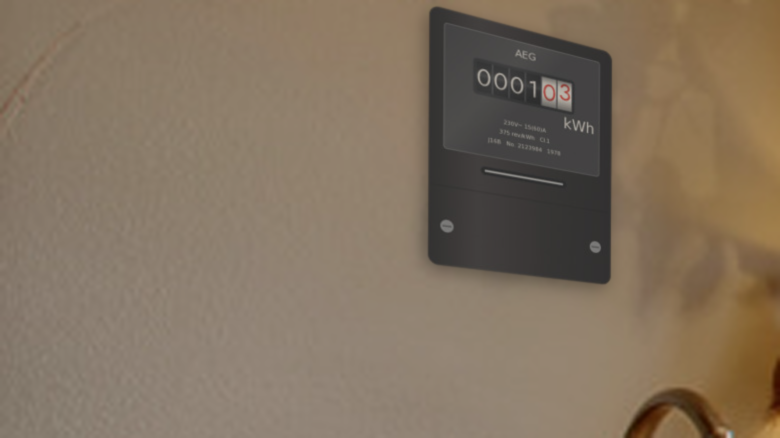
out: 1.03kWh
